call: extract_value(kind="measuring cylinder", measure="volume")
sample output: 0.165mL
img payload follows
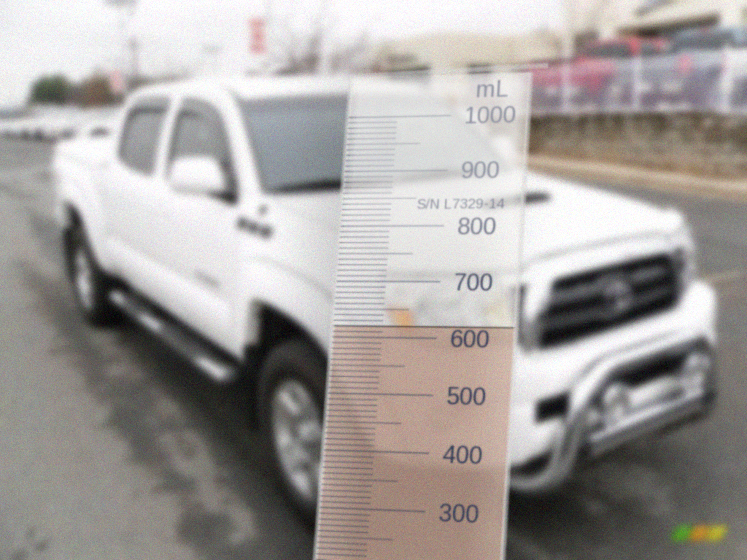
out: 620mL
